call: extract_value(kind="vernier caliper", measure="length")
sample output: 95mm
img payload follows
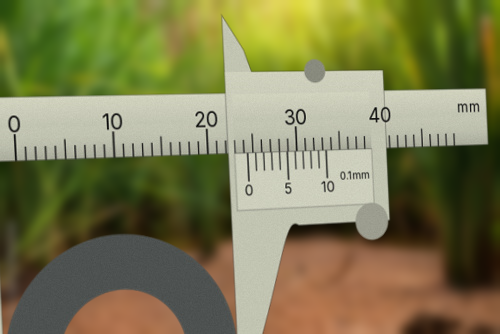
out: 24.4mm
